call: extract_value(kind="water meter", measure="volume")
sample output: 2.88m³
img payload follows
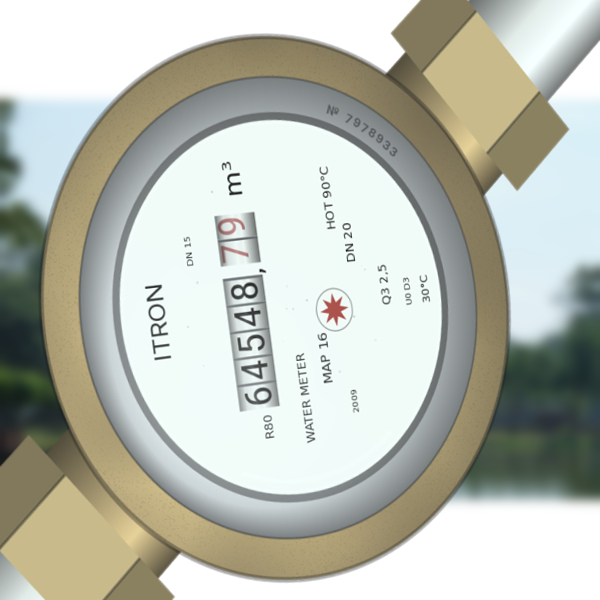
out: 64548.79m³
